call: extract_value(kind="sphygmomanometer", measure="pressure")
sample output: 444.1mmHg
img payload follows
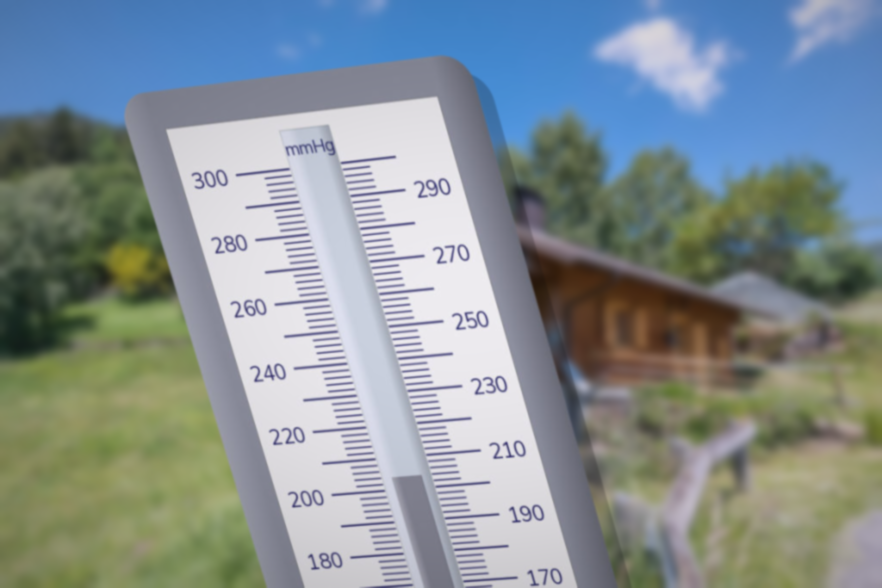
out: 204mmHg
